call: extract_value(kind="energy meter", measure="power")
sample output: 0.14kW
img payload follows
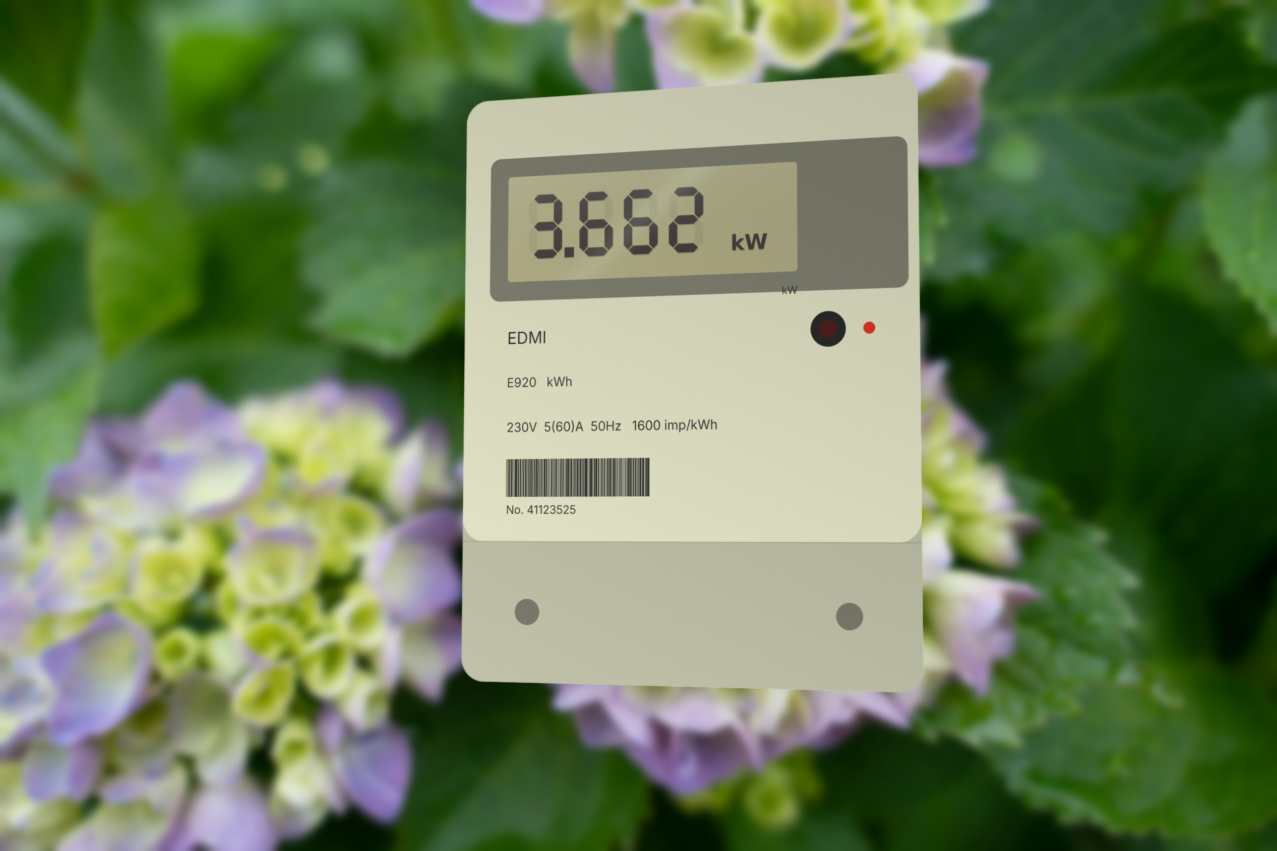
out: 3.662kW
